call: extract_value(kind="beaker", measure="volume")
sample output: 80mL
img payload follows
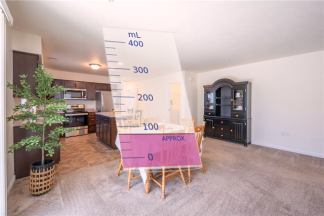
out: 75mL
